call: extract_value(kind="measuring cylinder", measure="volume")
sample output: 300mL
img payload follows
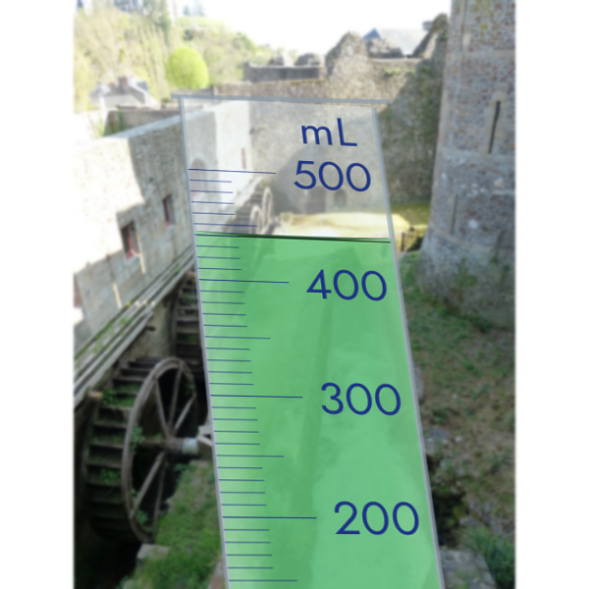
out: 440mL
